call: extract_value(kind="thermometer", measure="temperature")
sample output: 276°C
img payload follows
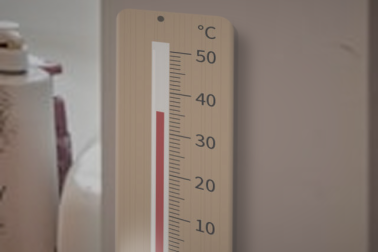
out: 35°C
